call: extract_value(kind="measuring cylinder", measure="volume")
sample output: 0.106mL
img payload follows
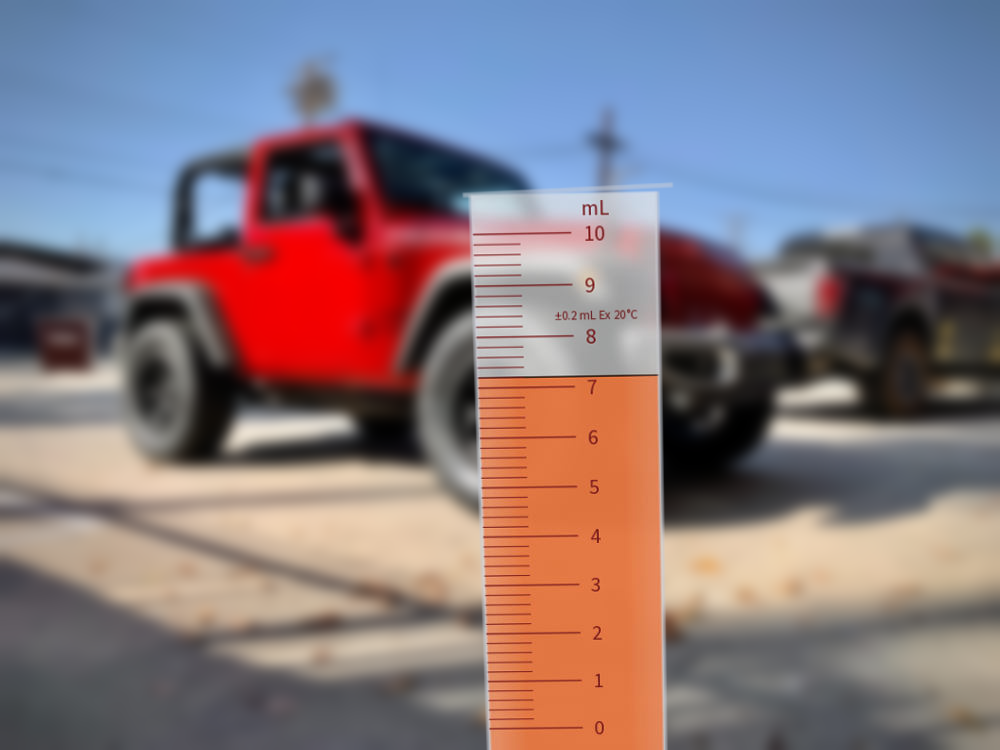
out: 7.2mL
